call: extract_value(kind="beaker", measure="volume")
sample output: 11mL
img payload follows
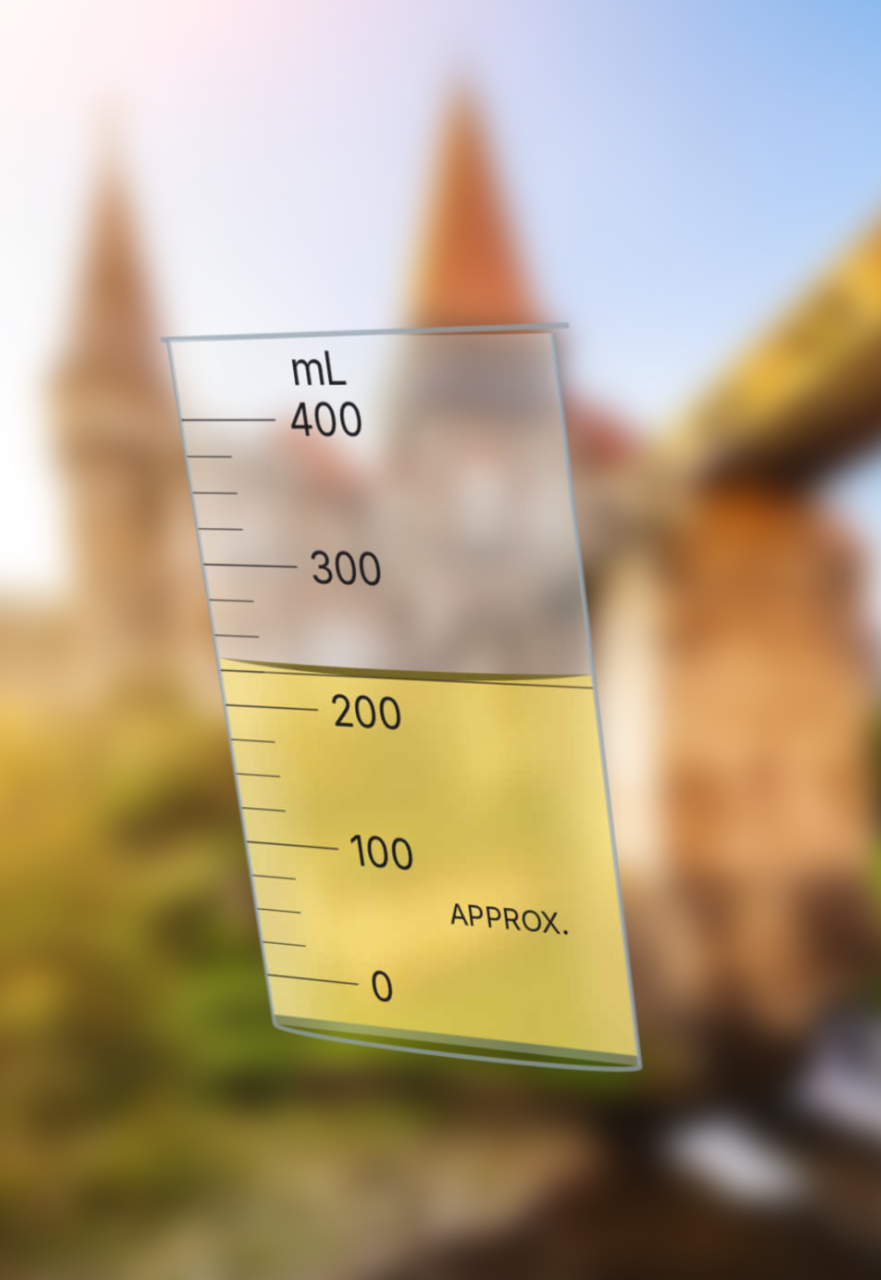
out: 225mL
